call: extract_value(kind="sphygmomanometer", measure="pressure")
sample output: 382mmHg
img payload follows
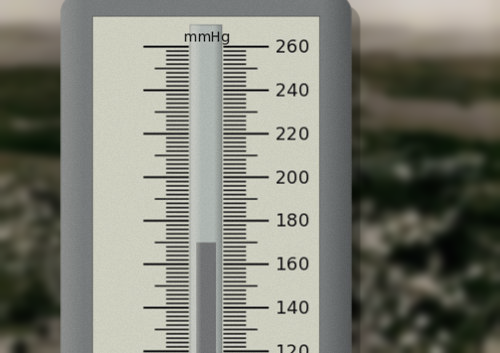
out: 170mmHg
